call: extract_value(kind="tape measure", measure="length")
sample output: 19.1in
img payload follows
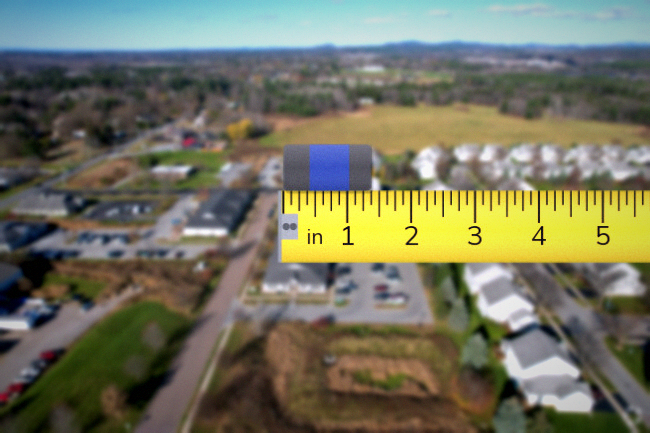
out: 1.375in
